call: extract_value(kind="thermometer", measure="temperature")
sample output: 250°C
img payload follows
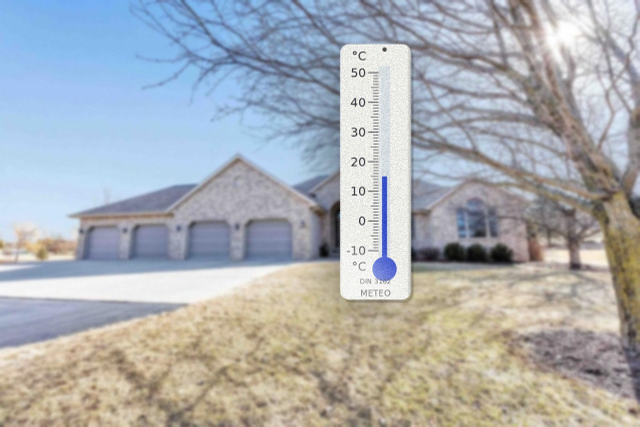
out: 15°C
